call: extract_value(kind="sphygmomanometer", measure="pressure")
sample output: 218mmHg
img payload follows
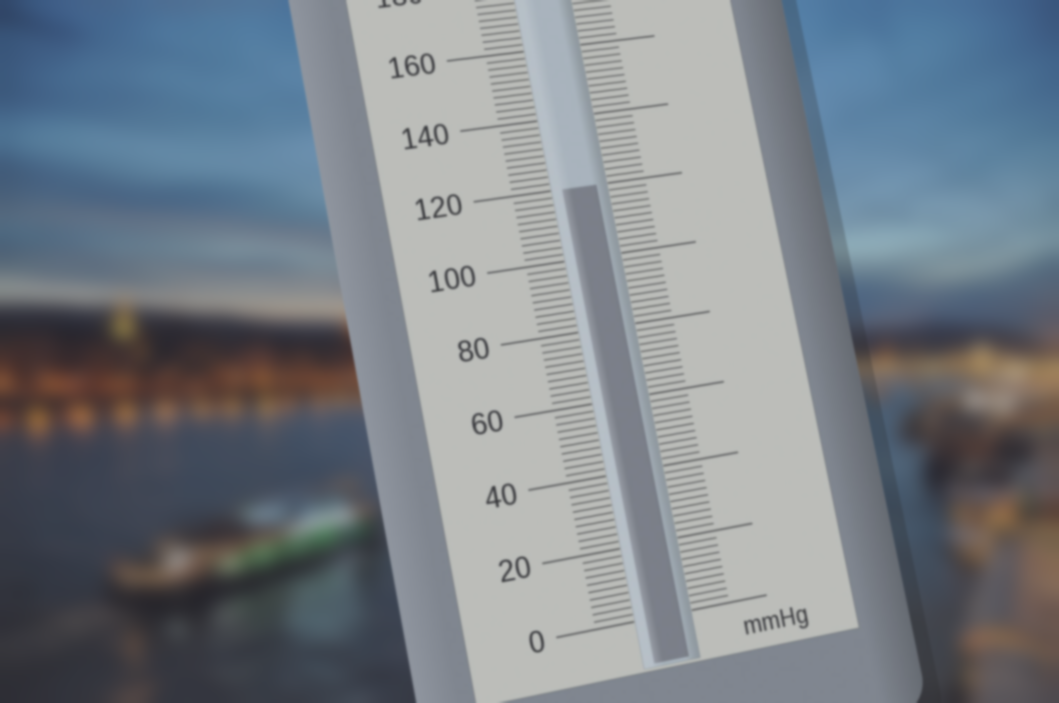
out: 120mmHg
